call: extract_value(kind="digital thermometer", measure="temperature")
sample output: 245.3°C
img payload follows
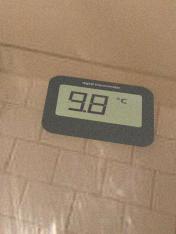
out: 9.8°C
